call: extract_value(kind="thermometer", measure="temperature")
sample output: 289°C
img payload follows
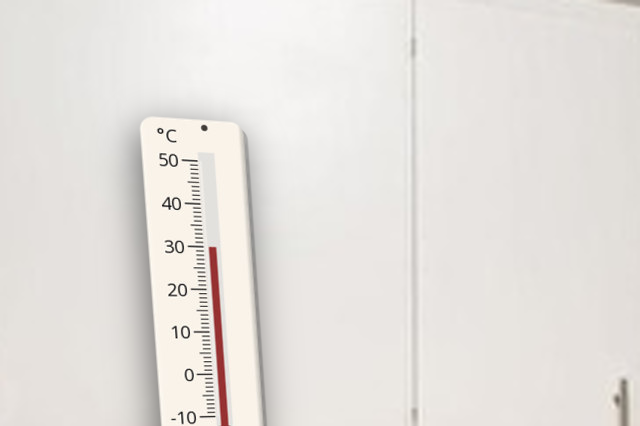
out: 30°C
